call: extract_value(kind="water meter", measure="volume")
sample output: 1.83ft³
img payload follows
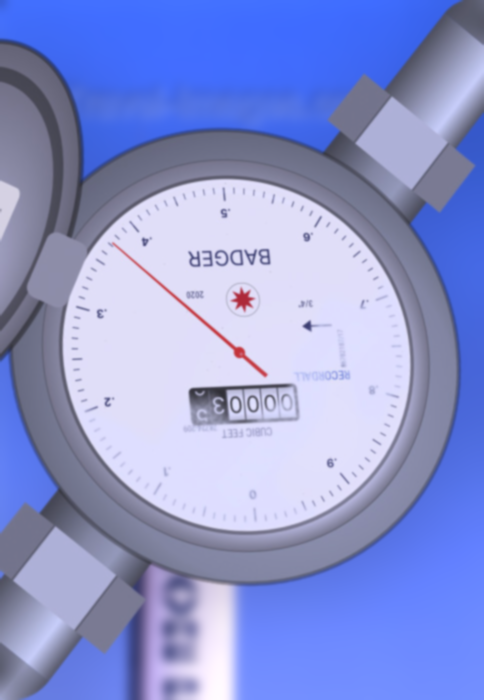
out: 35.37ft³
